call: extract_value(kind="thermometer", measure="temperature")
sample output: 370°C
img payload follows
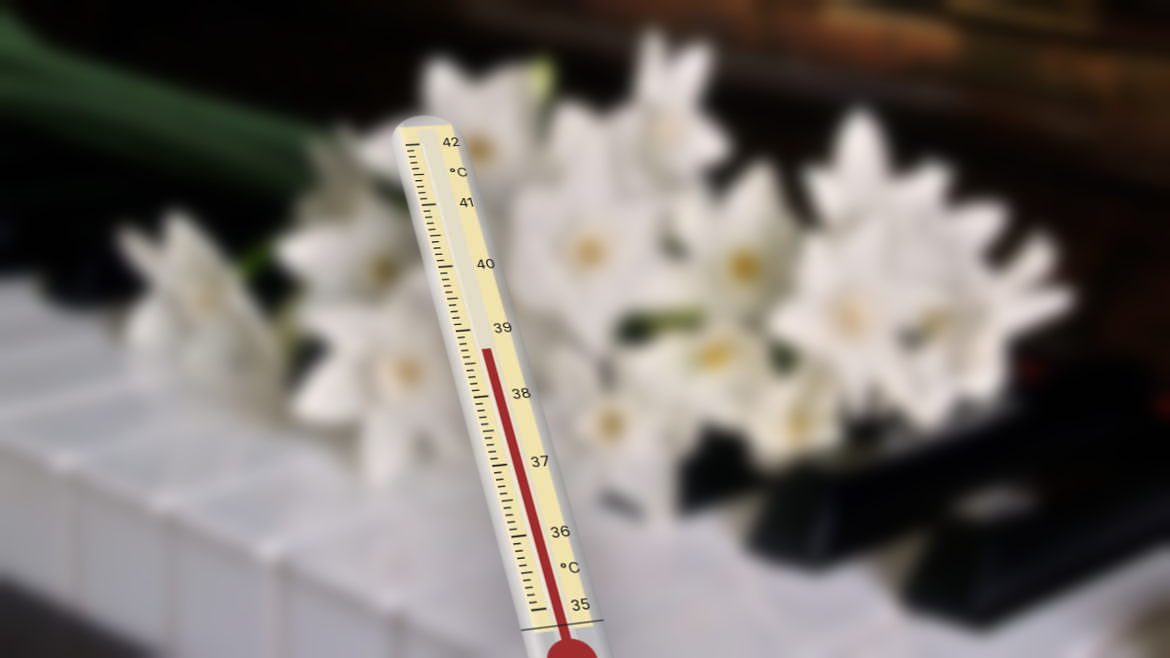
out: 38.7°C
